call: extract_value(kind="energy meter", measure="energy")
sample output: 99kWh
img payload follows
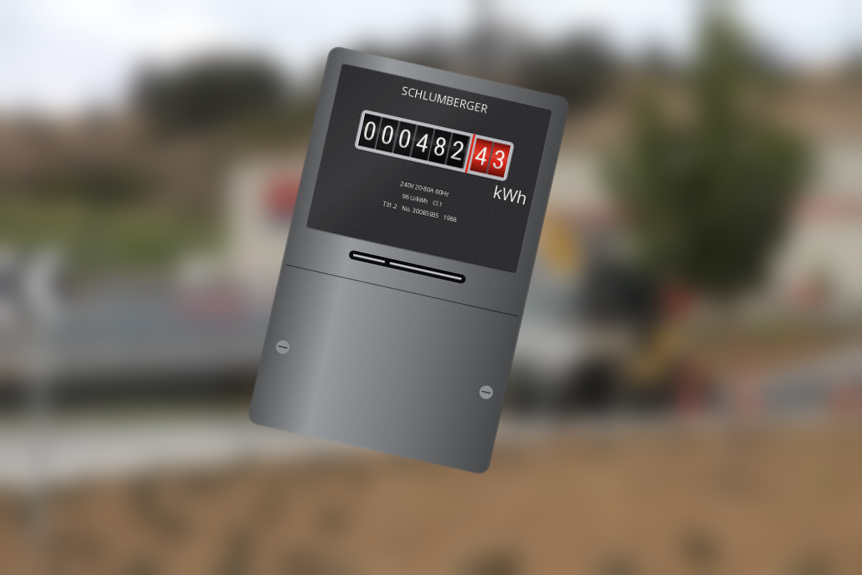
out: 482.43kWh
